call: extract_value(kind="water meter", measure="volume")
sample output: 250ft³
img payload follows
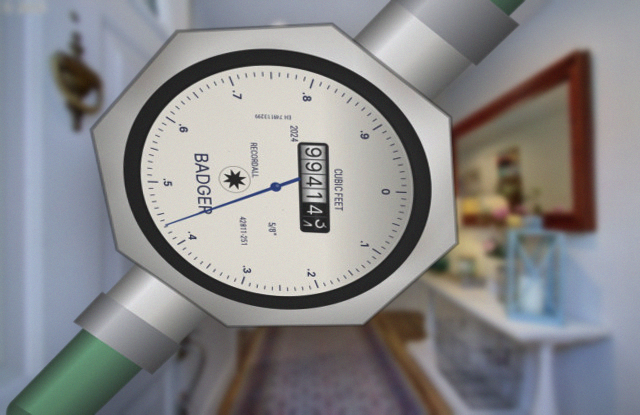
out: 994143.43ft³
